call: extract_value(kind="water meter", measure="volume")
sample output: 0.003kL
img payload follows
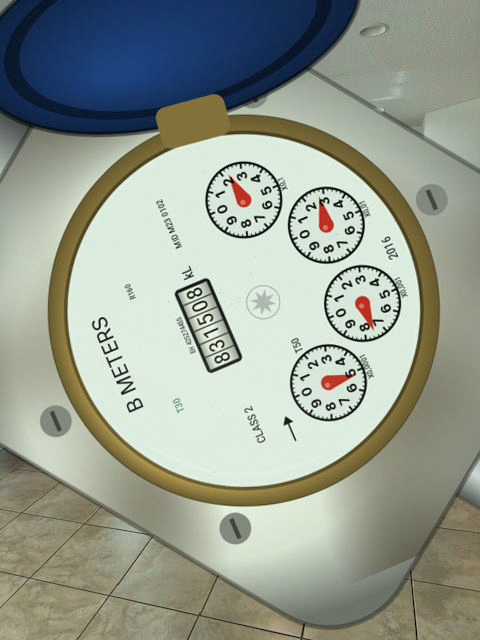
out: 831508.2275kL
